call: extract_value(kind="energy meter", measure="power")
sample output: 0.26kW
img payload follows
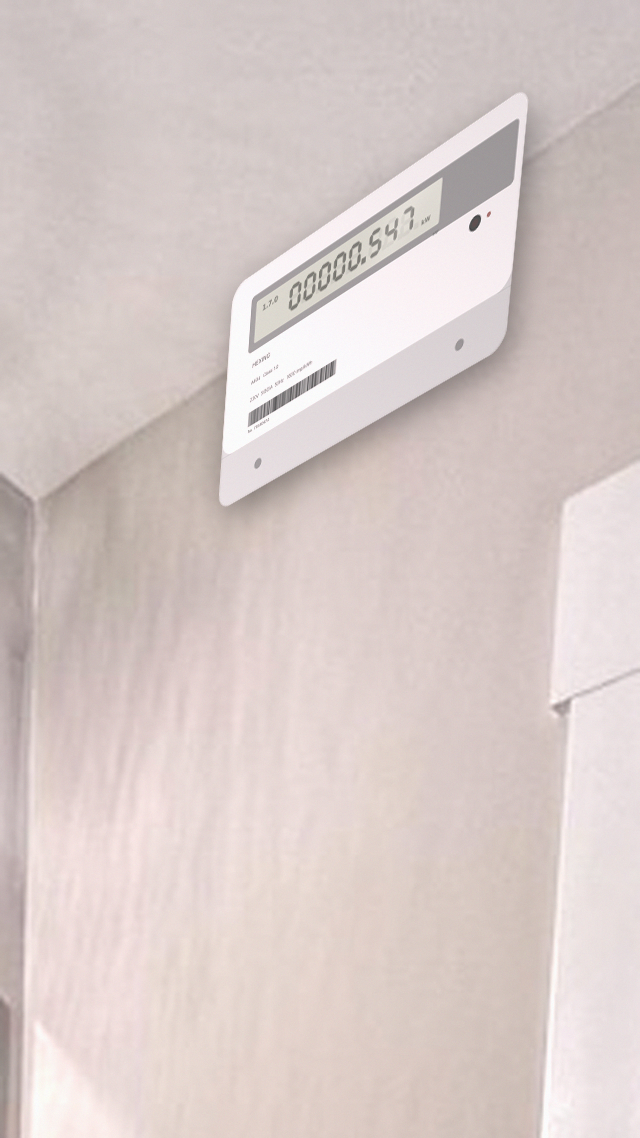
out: 0.547kW
